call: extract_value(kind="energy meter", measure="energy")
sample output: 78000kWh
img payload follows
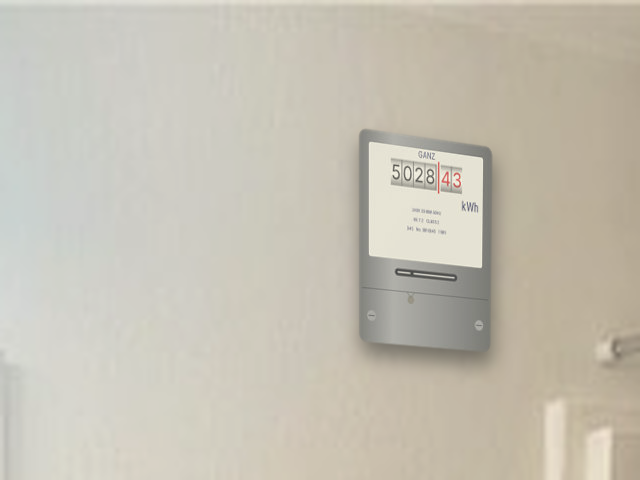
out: 5028.43kWh
